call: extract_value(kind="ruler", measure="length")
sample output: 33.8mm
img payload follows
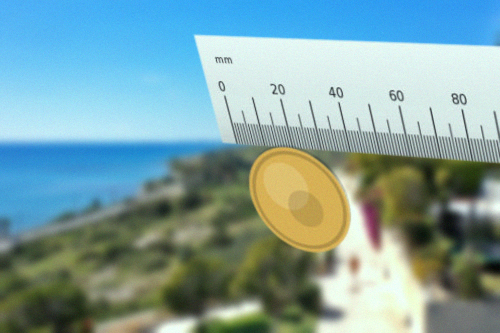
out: 35mm
